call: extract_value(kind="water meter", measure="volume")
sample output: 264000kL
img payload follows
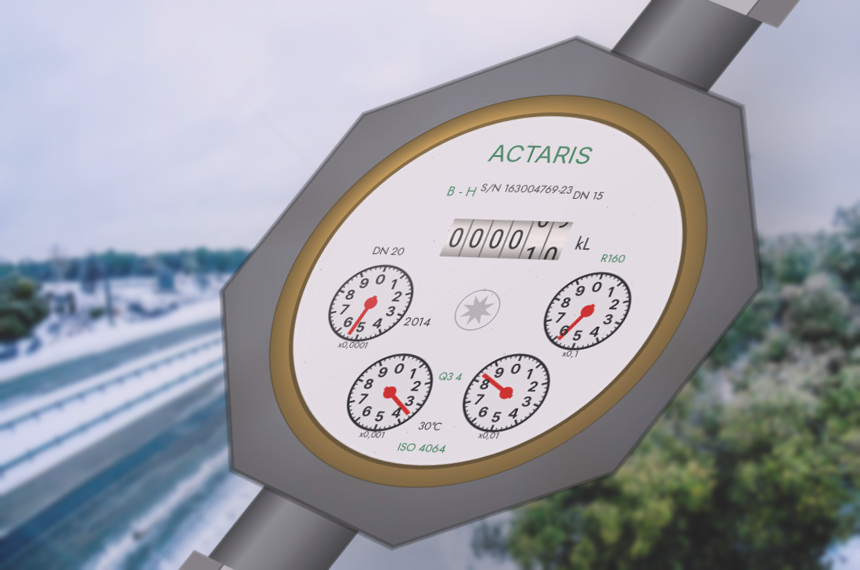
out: 9.5835kL
